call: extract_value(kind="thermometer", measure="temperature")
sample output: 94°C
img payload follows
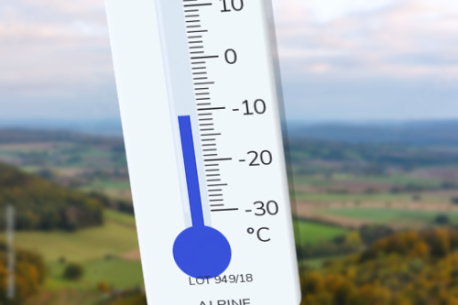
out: -11°C
